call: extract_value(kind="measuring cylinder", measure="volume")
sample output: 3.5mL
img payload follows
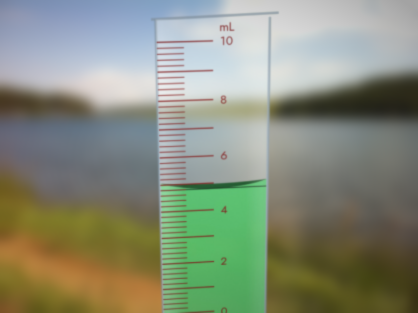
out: 4.8mL
